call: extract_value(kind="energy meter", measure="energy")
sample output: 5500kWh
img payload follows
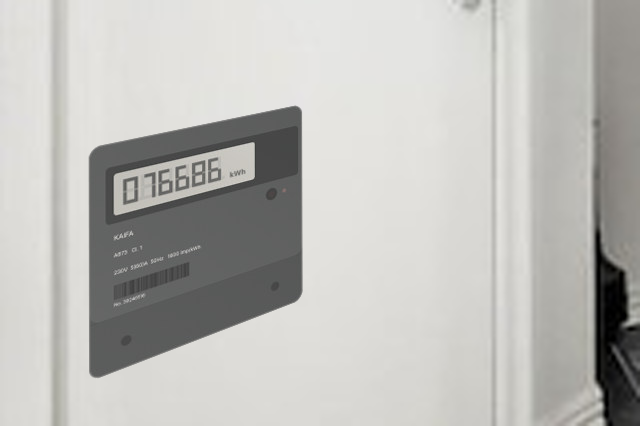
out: 76686kWh
